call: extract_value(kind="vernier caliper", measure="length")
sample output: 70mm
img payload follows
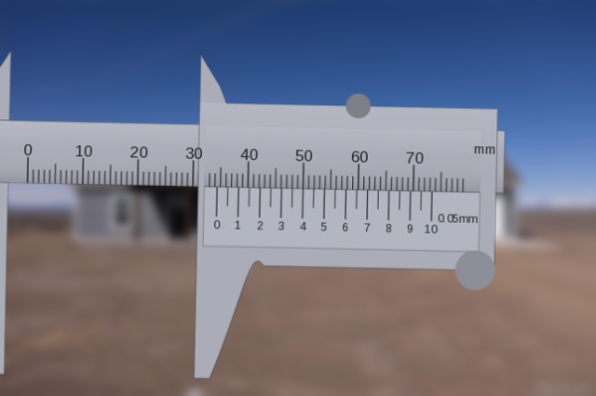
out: 34.4mm
